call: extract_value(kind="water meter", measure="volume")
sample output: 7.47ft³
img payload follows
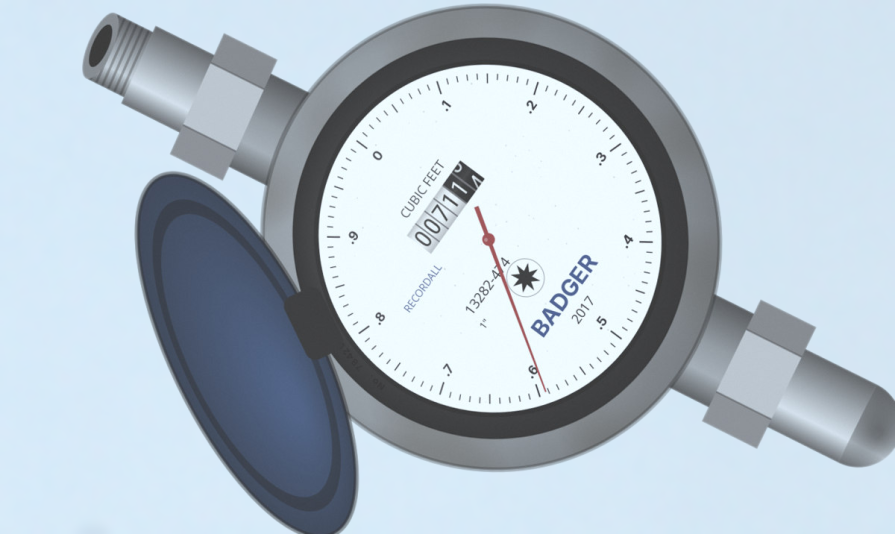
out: 7113.59ft³
